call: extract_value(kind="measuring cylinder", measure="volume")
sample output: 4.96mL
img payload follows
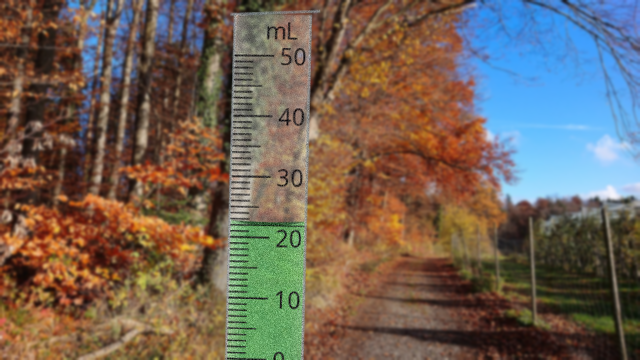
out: 22mL
